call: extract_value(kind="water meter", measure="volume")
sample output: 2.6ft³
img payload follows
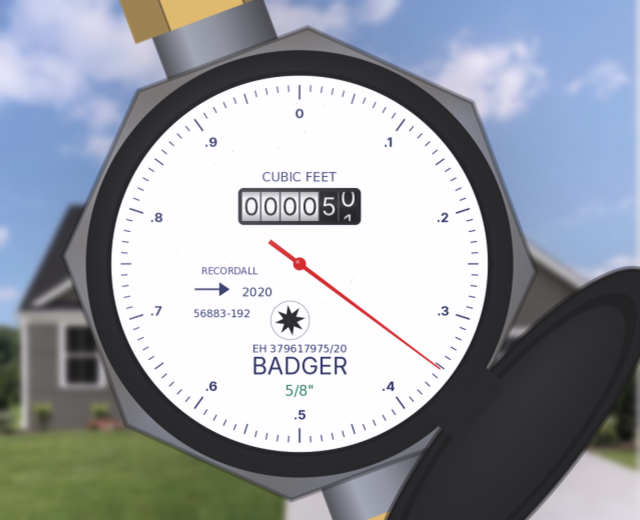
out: 50.35ft³
